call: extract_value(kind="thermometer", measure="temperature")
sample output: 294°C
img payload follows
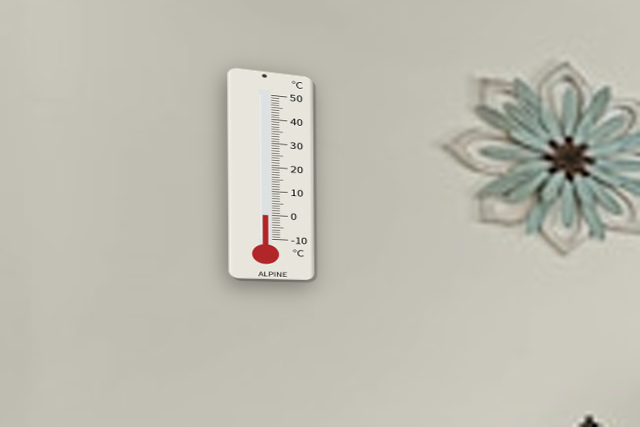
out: 0°C
